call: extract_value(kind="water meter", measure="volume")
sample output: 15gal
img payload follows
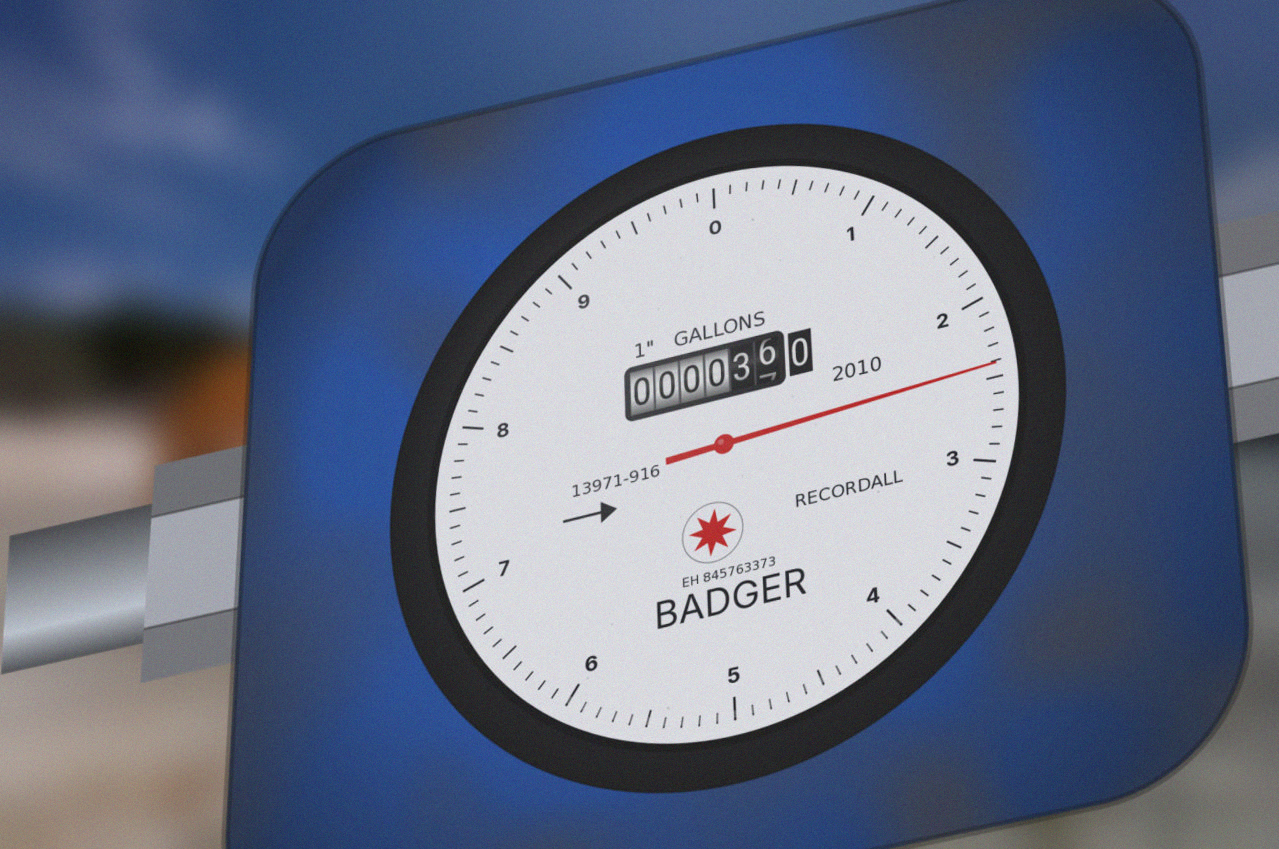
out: 362.4gal
